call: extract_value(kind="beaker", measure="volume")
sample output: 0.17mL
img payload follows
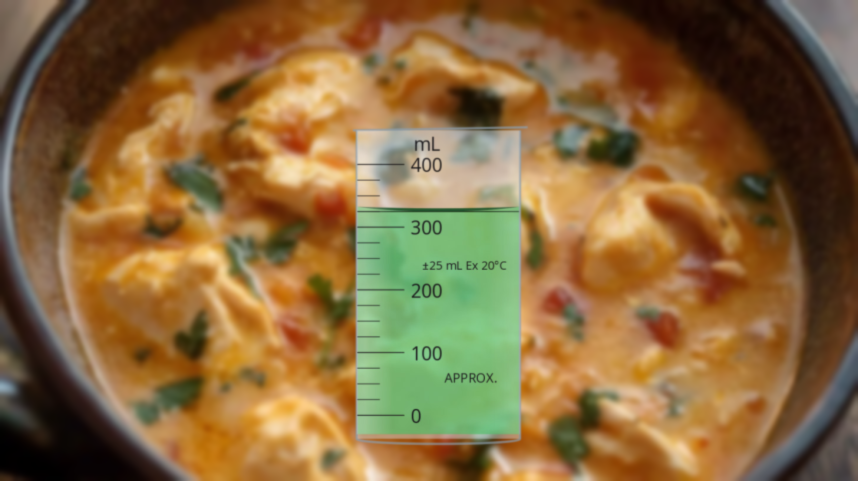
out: 325mL
